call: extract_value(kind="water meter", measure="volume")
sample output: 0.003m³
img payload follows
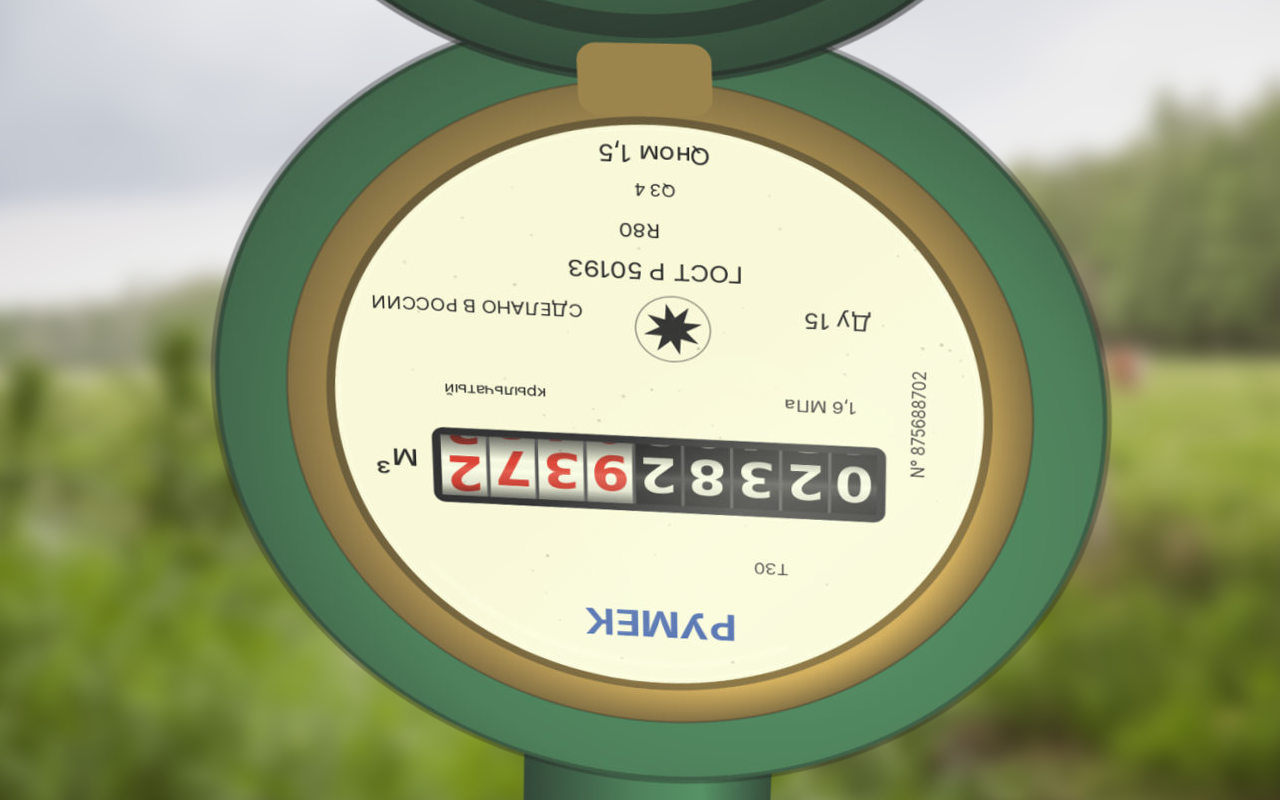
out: 2382.9372m³
